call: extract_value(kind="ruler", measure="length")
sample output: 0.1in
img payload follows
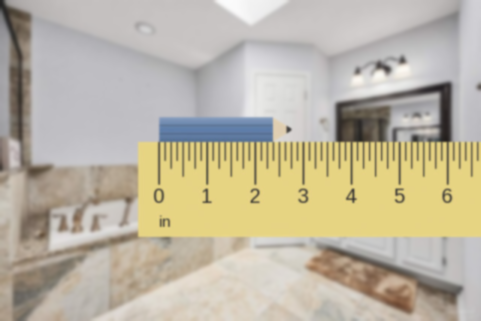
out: 2.75in
